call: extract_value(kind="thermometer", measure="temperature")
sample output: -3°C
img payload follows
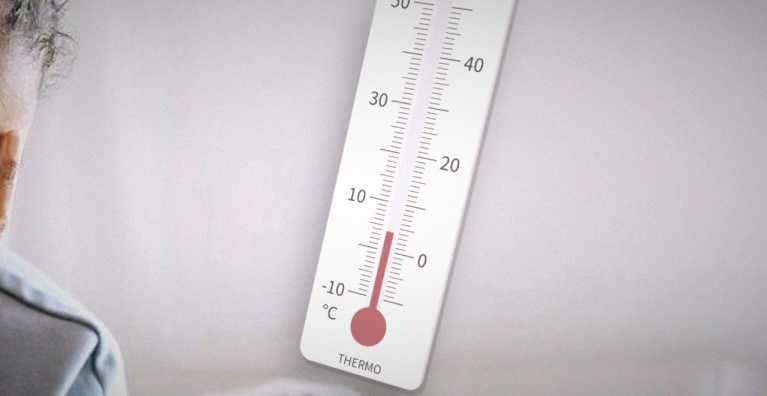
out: 4°C
